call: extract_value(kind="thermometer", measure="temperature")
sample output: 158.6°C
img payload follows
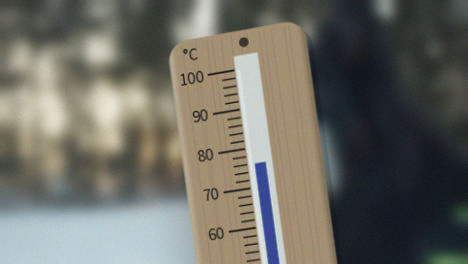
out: 76°C
